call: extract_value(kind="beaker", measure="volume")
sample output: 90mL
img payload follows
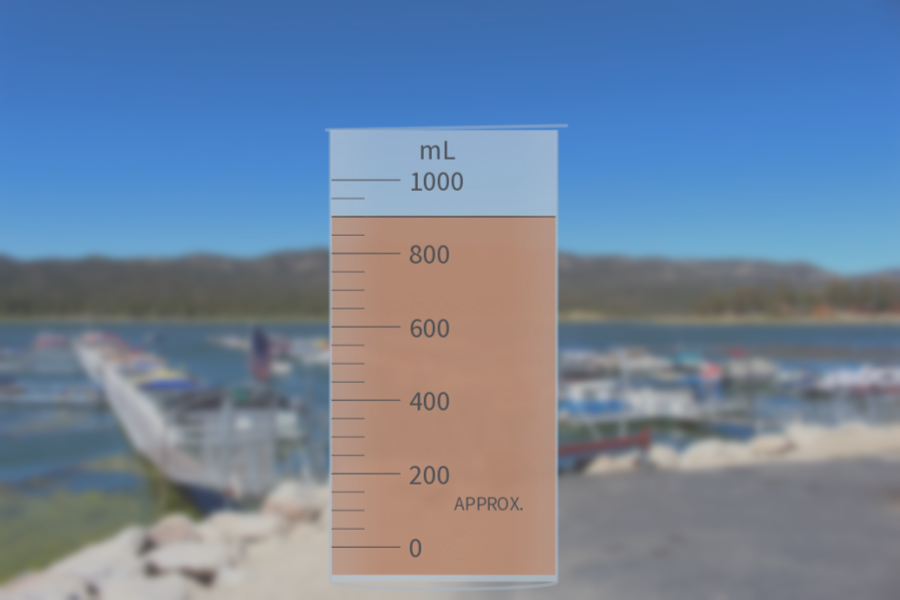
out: 900mL
